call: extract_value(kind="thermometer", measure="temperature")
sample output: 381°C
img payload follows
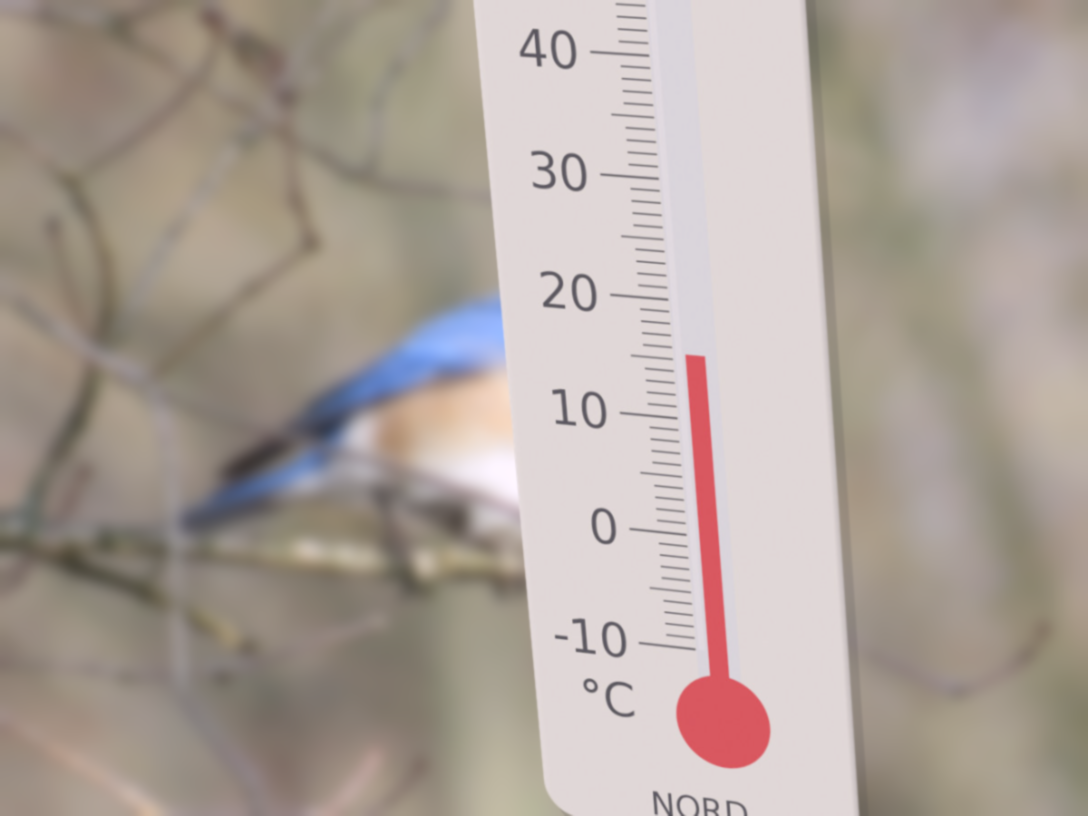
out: 15.5°C
